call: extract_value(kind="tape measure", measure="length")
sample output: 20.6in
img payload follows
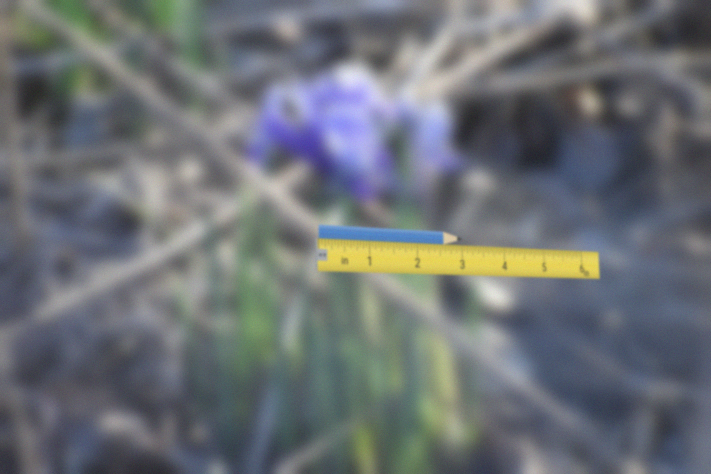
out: 3in
